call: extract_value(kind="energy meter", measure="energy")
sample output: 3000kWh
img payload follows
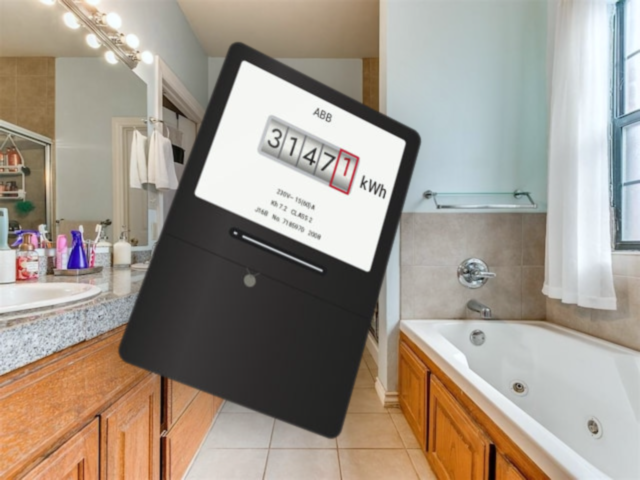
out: 3147.1kWh
